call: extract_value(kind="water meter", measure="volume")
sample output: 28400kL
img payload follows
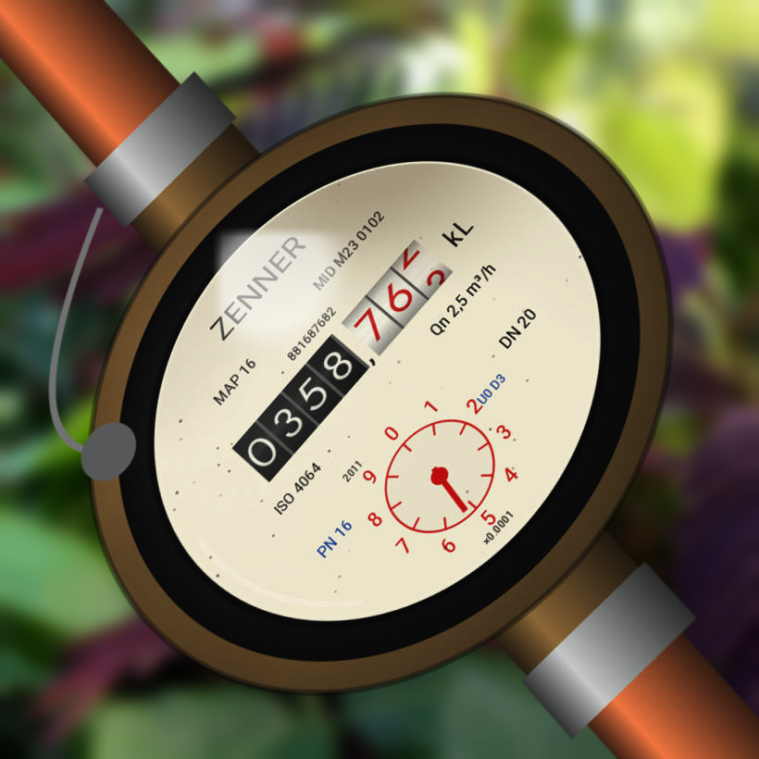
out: 358.7625kL
